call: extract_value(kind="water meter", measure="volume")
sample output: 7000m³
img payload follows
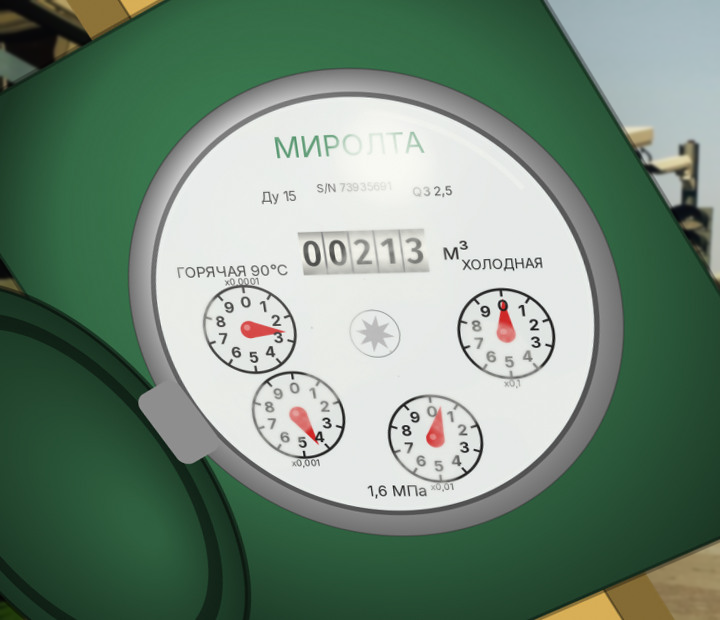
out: 213.0042m³
